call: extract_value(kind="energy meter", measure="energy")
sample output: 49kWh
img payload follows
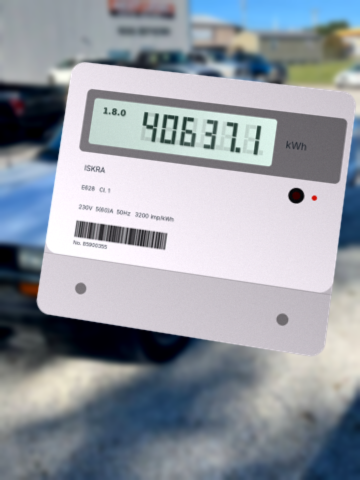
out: 40637.1kWh
